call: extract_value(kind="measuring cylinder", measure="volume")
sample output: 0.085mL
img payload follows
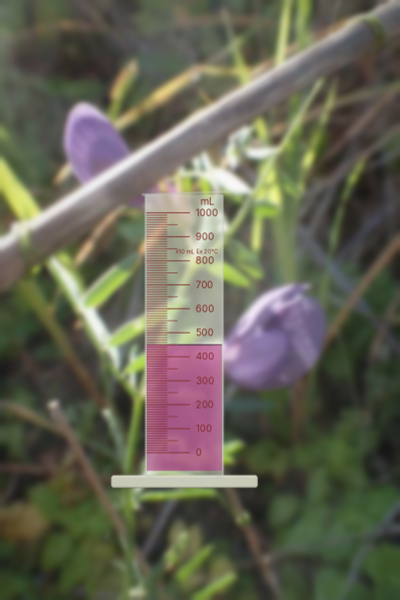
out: 450mL
